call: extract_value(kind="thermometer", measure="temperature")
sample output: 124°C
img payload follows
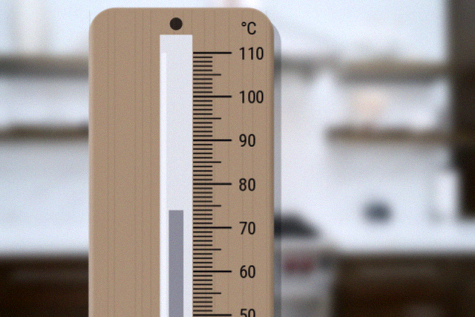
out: 74°C
